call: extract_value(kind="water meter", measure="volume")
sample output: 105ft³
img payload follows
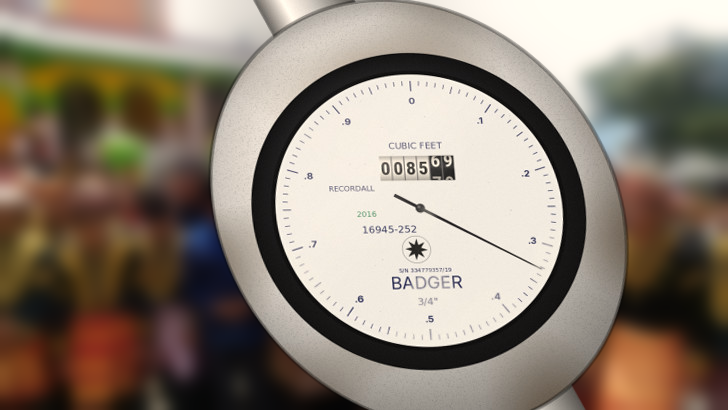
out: 8569.33ft³
